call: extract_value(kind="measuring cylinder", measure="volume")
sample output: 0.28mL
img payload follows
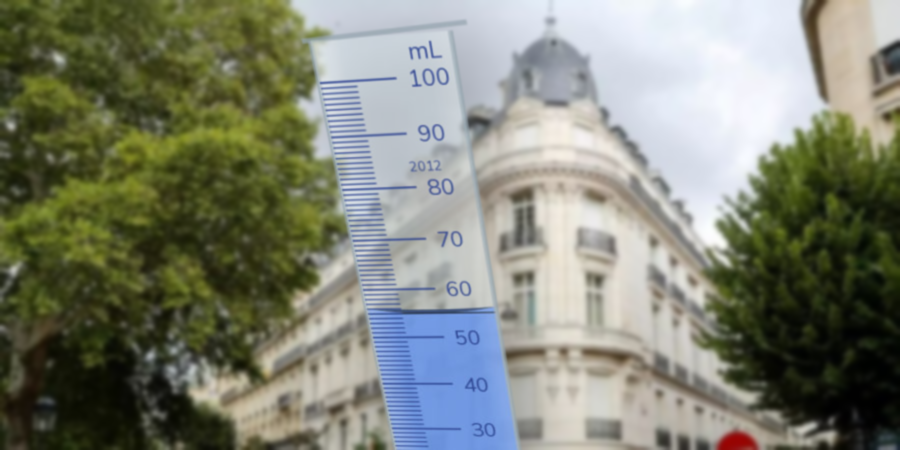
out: 55mL
